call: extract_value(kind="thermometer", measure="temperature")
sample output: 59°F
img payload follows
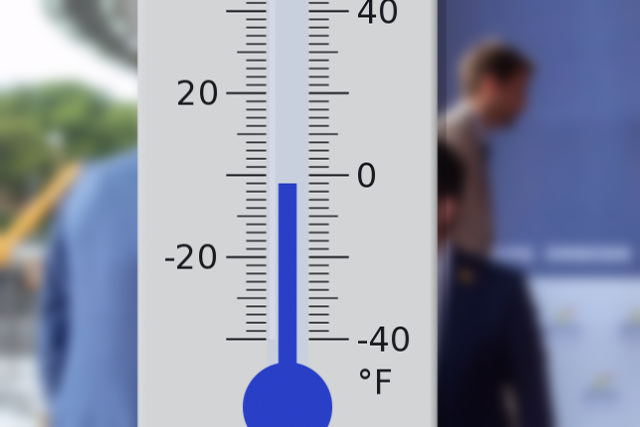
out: -2°F
